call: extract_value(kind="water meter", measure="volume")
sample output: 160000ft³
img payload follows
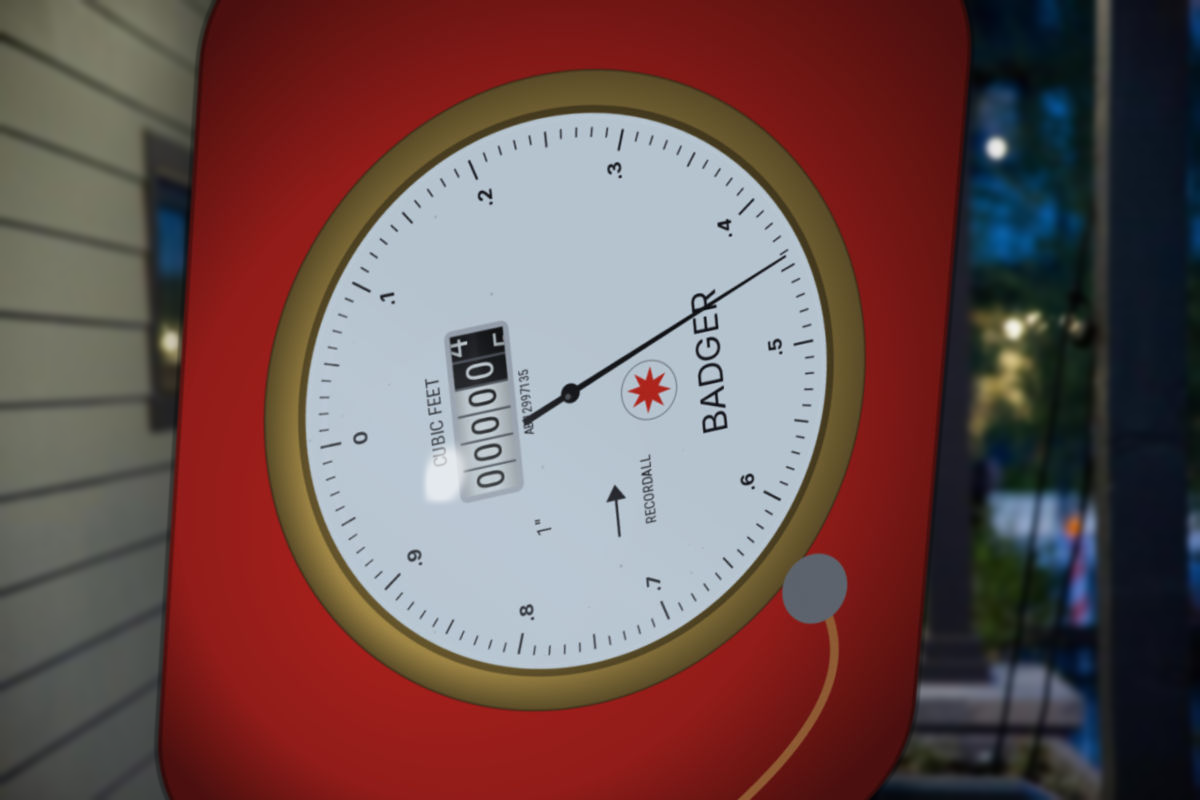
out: 4.44ft³
